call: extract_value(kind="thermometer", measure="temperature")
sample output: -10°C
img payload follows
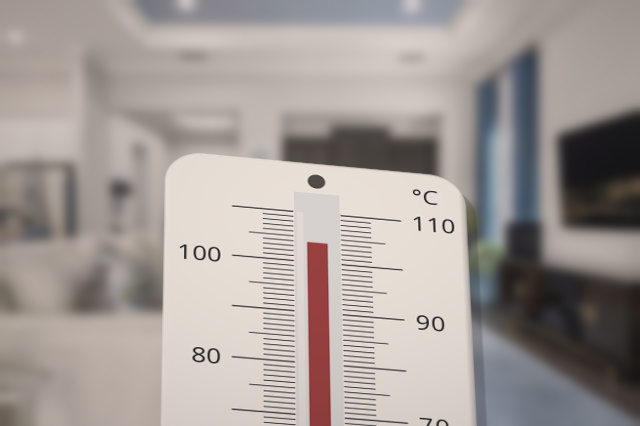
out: 104°C
